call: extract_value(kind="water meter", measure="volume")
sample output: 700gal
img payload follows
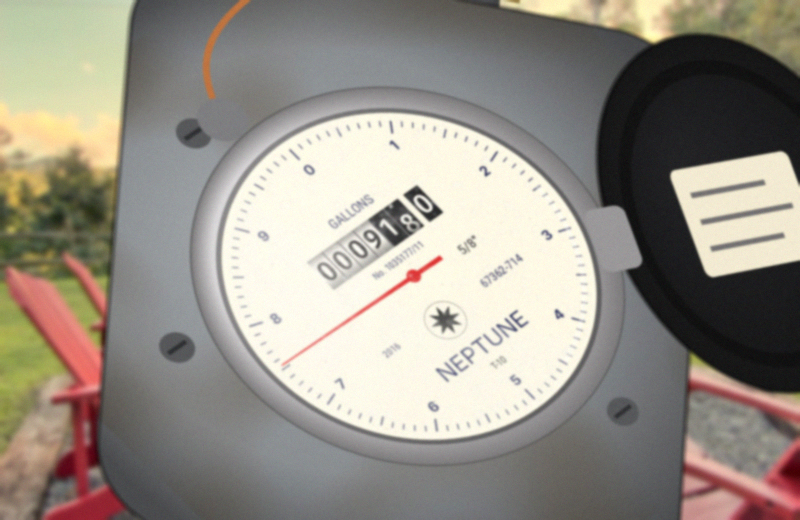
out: 9177.5gal
